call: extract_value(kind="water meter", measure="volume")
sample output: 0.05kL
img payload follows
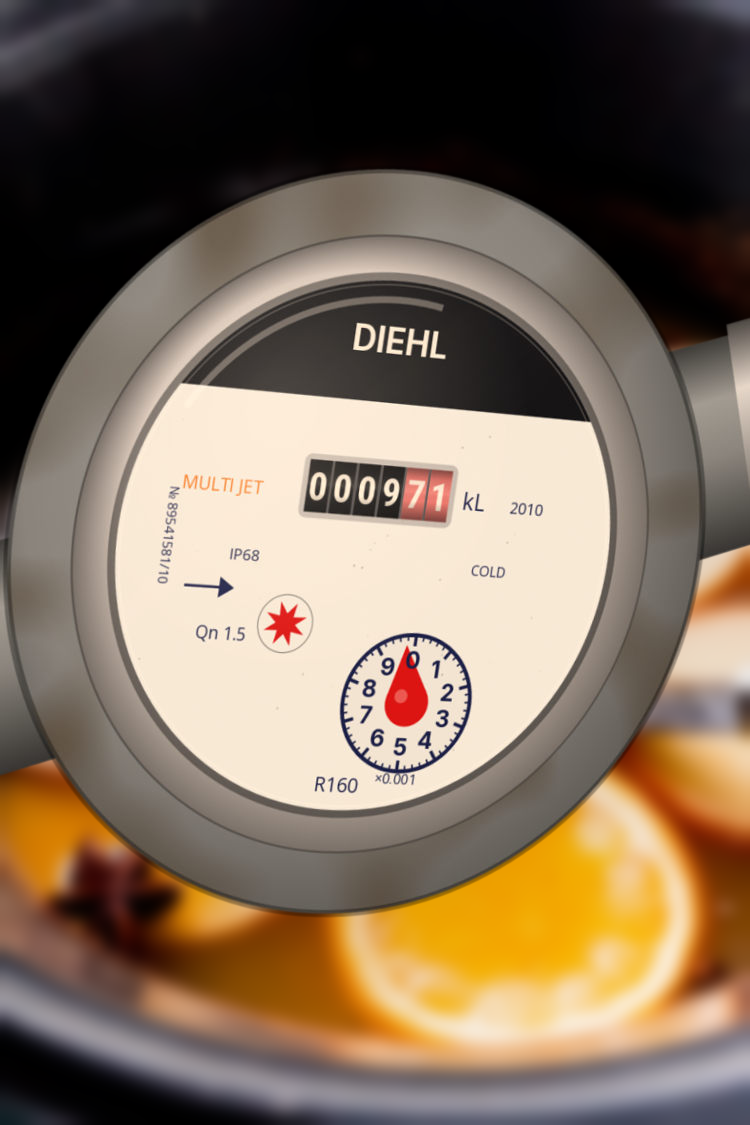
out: 9.709kL
